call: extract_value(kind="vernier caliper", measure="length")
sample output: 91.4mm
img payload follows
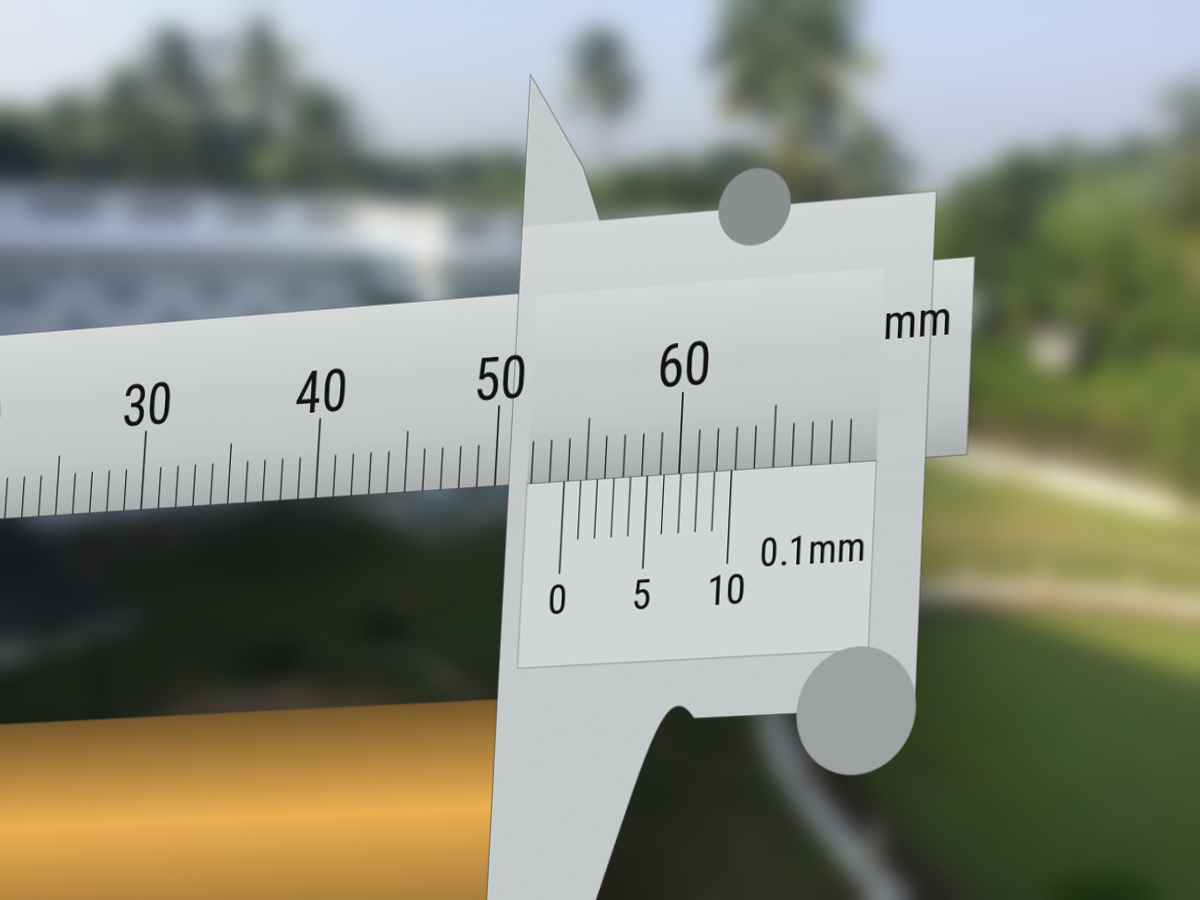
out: 53.8mm
